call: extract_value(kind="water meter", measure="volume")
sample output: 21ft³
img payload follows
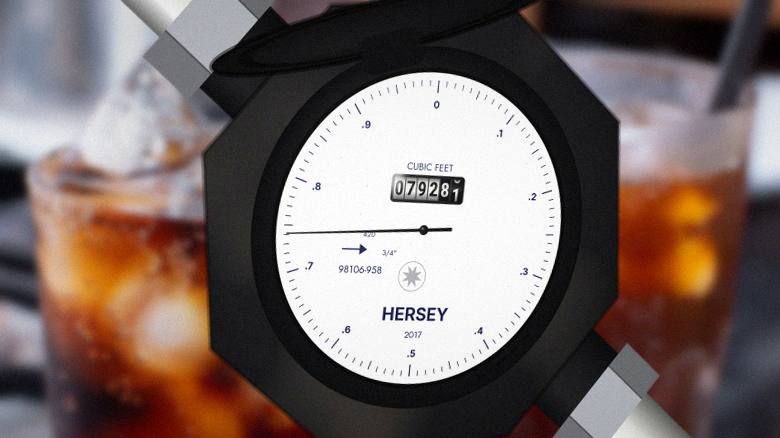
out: 79280.74ft³
